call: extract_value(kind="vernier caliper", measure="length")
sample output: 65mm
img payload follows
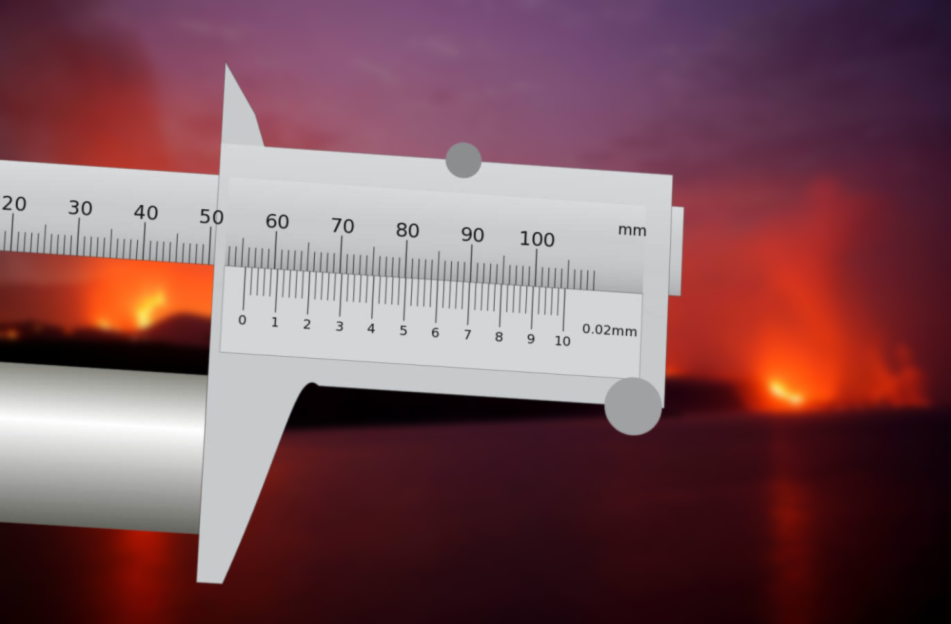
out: 55.6mm
